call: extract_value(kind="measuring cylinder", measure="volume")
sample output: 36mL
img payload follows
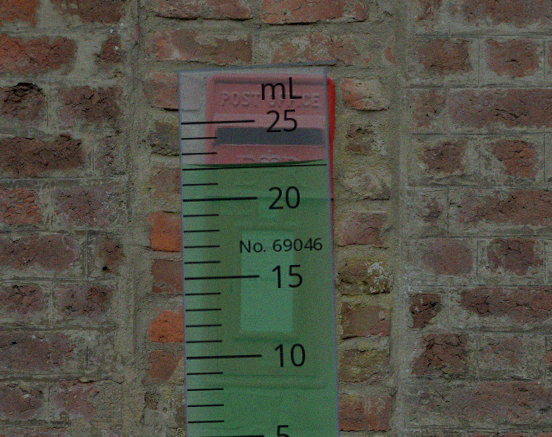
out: 22mL
